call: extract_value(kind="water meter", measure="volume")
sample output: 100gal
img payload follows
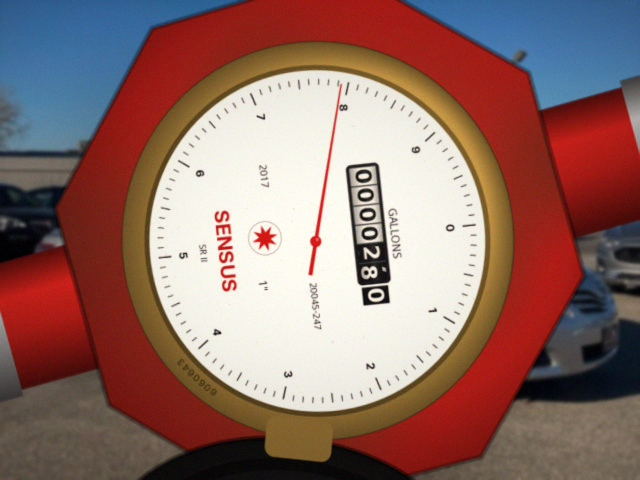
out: 277.9gal
